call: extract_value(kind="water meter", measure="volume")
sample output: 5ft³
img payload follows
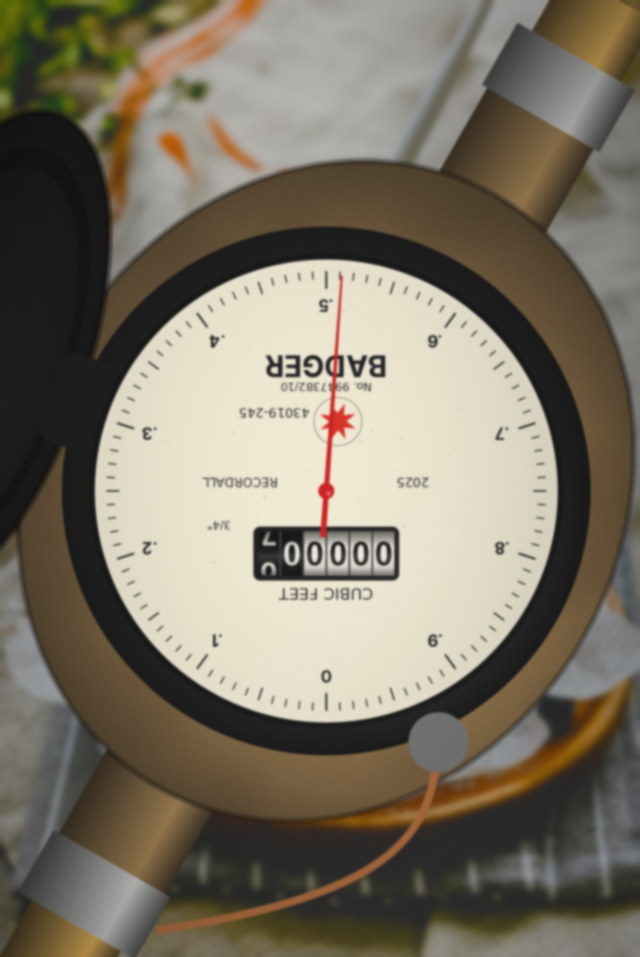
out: 6.51ft³
